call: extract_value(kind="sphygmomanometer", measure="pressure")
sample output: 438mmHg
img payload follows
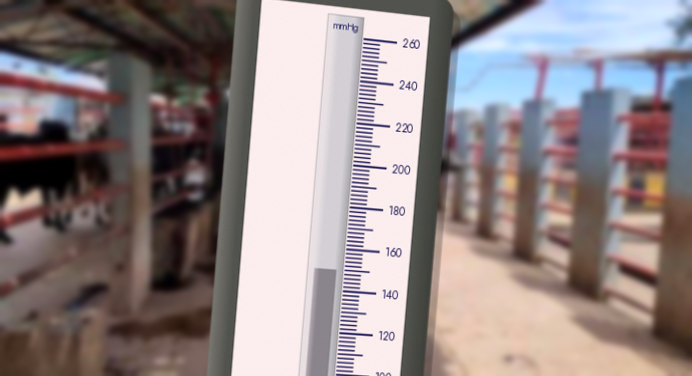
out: 150mmHg
